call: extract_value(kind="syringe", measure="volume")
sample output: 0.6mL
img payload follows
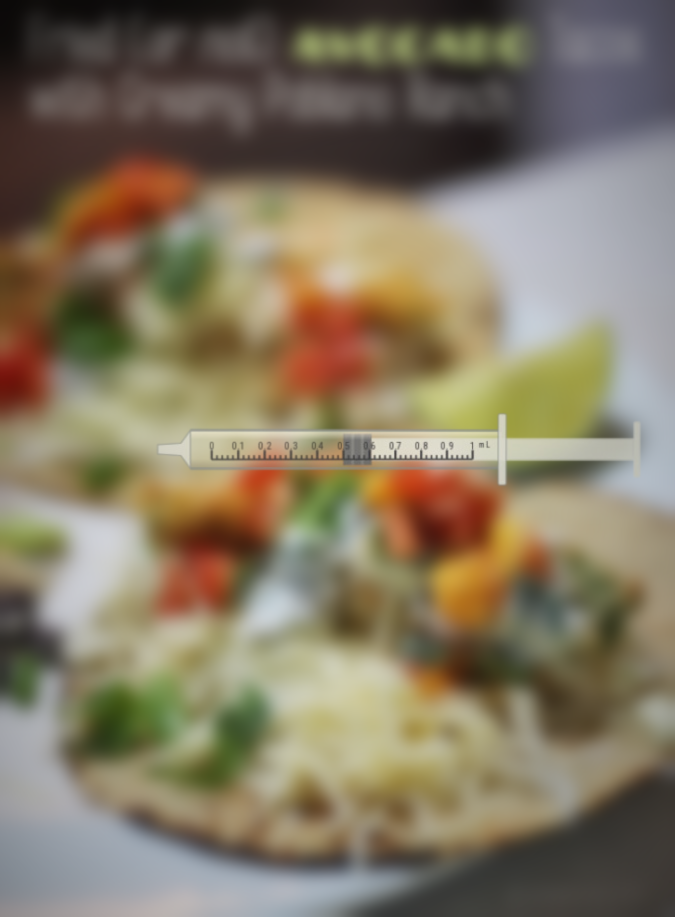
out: 0.5mL
